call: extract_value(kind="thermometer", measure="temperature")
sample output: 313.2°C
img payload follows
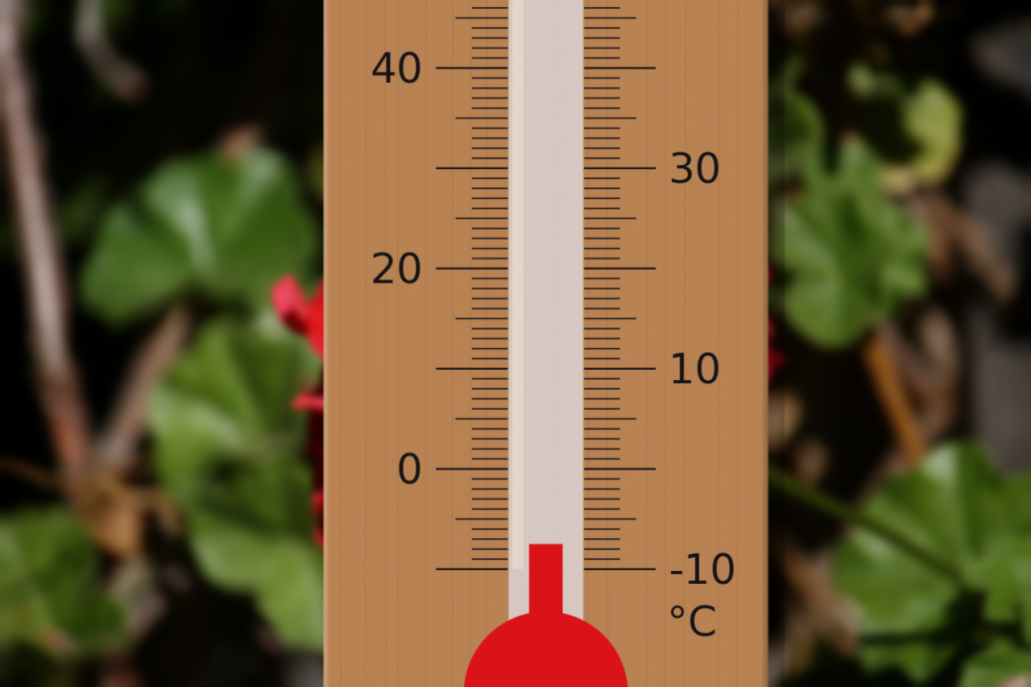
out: -7.5°C
